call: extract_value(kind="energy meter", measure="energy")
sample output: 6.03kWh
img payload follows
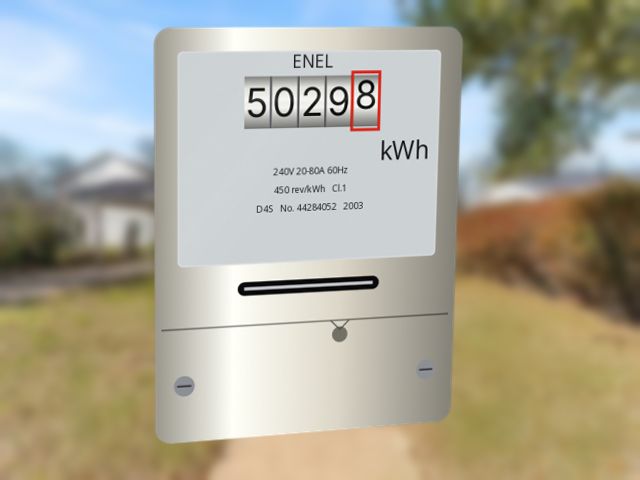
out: 5029.8kWh
